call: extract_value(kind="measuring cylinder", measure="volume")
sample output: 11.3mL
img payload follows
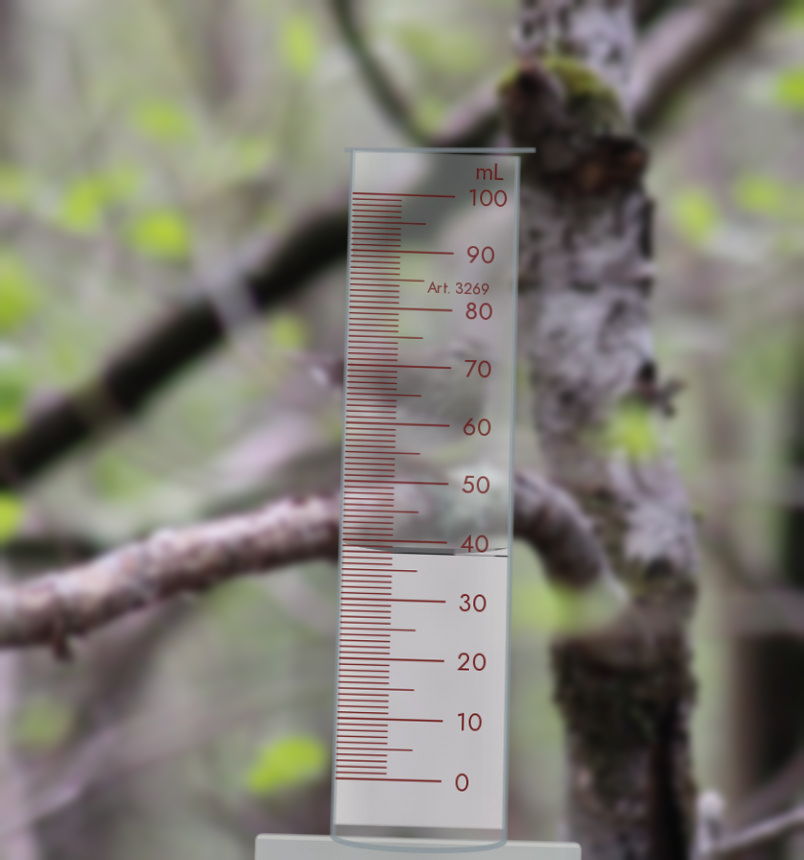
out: 38mL
